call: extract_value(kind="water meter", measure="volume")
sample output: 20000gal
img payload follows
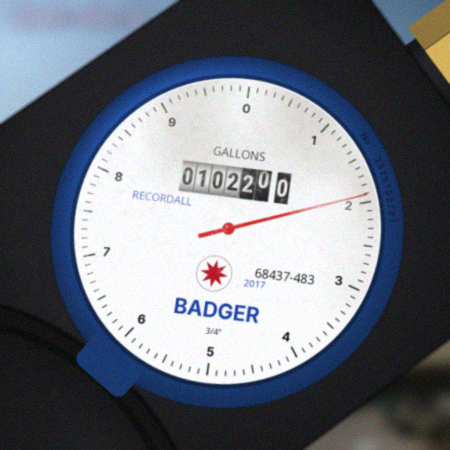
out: 102201.9gal
